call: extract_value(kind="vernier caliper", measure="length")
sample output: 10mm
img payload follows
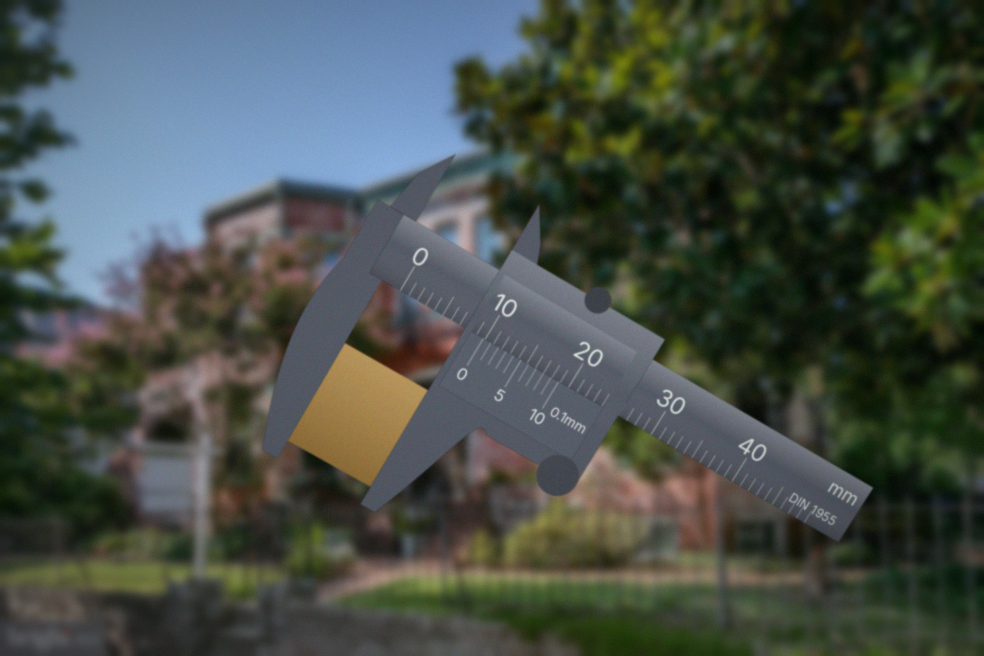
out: 9.8mm
